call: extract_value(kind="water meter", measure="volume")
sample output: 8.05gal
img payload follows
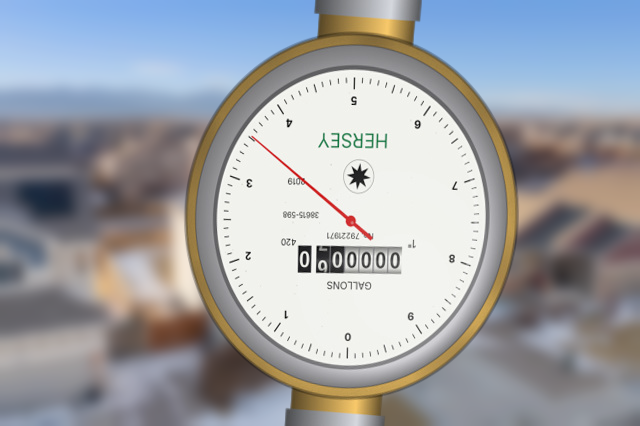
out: 63.5gal
